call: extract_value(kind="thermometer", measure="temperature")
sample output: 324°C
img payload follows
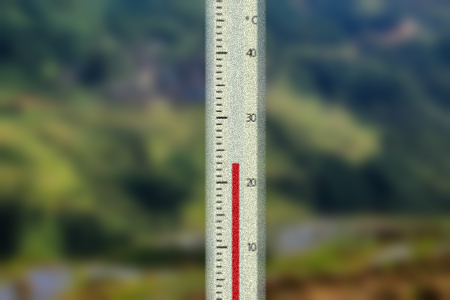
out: 23°C
